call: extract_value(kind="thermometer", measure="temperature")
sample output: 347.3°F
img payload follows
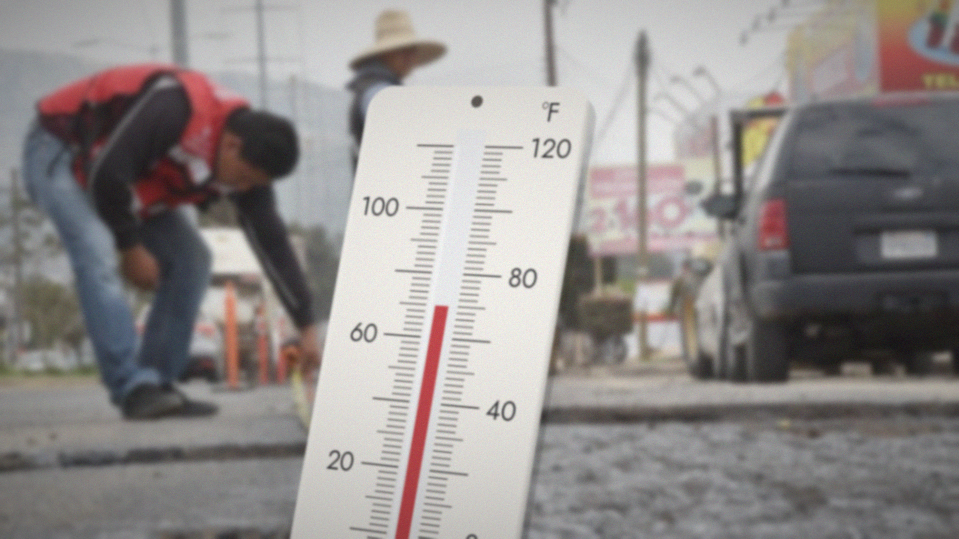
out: 70°F
